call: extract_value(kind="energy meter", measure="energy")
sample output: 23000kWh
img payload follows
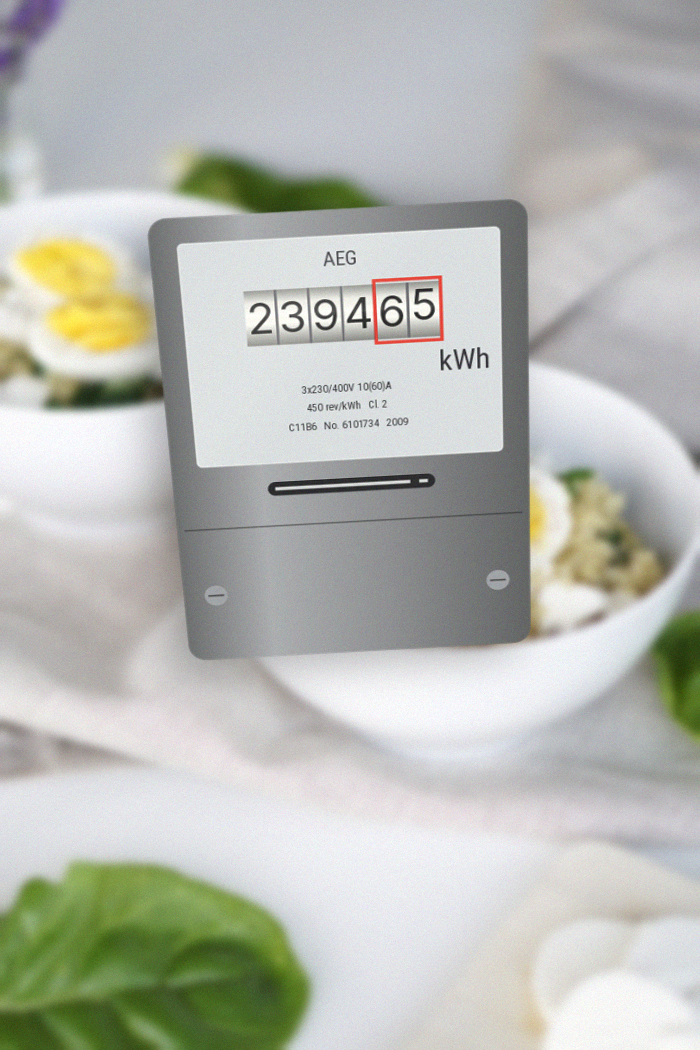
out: 2394.65kWh
